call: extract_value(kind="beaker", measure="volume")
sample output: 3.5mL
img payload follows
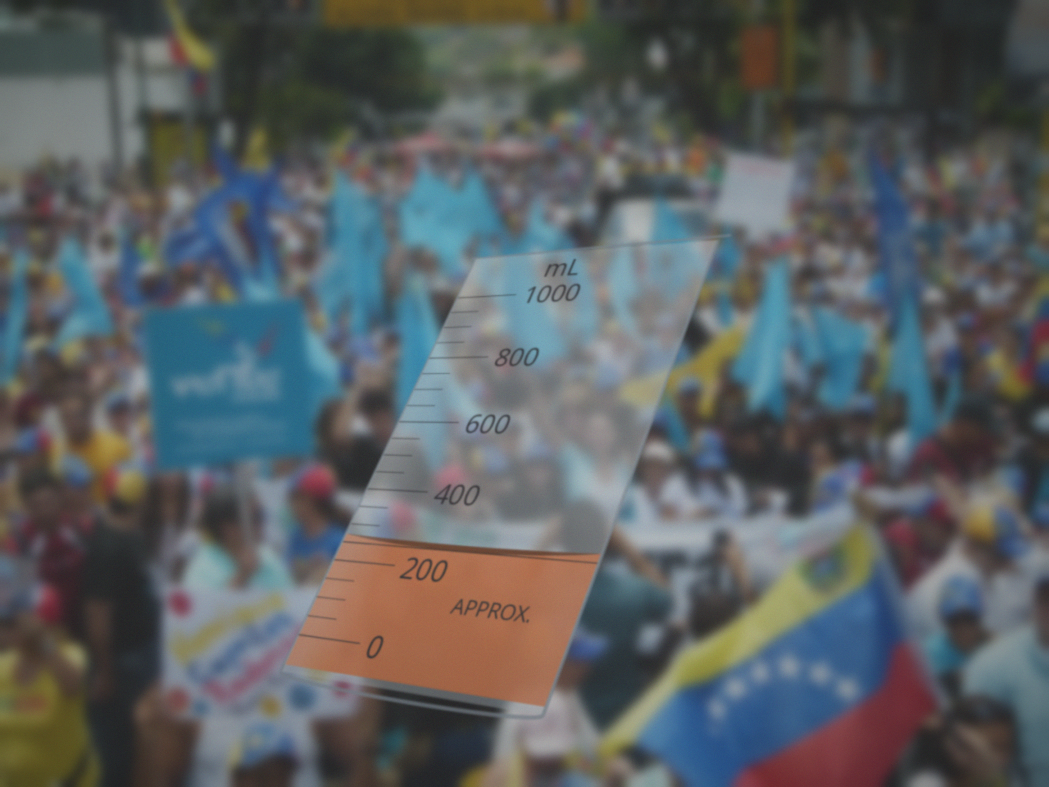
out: 250mL
